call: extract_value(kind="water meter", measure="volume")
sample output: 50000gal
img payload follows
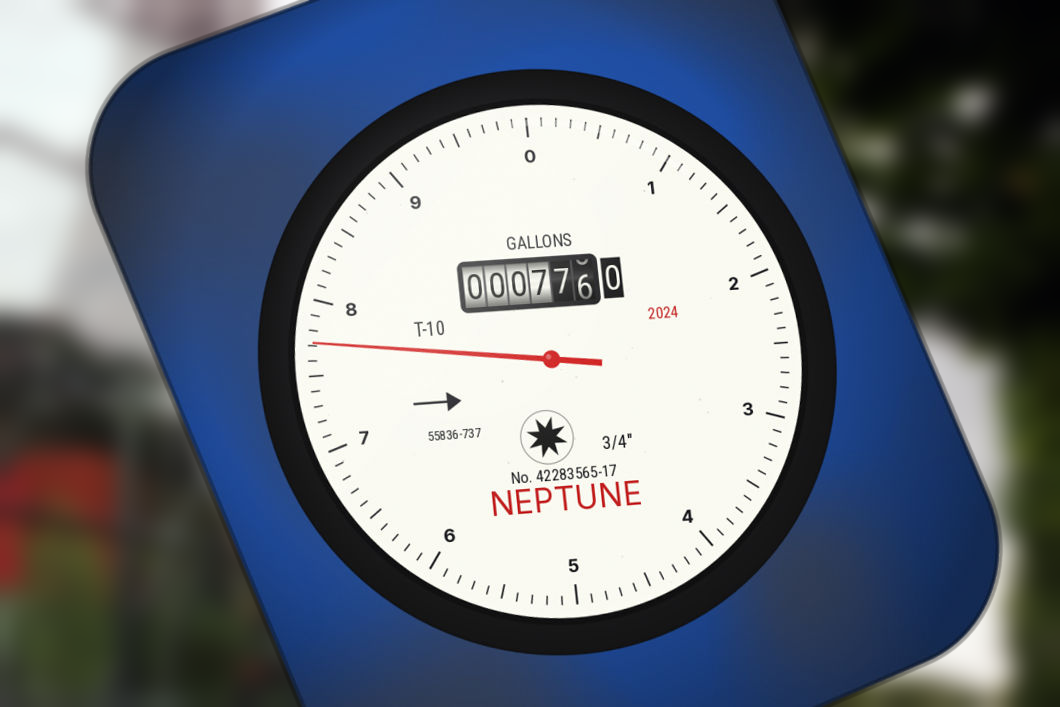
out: 7757.7gal
